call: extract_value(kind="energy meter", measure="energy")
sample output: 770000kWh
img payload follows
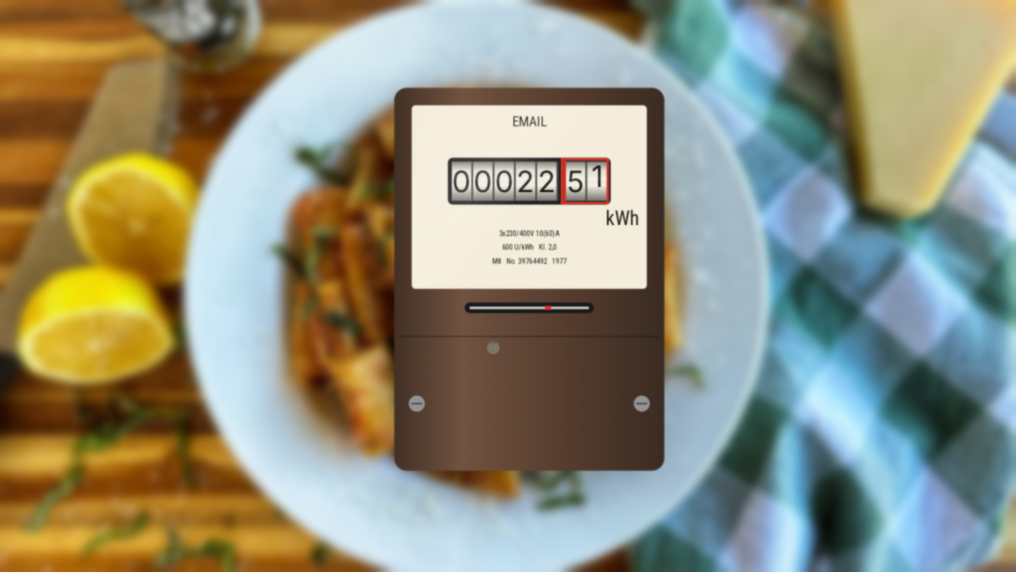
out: 22.51kWh
